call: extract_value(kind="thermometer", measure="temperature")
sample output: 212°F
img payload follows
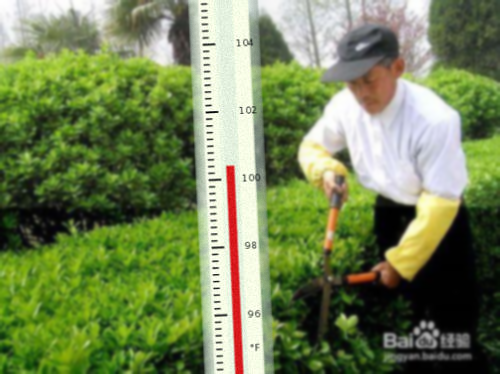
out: 100.4°F
